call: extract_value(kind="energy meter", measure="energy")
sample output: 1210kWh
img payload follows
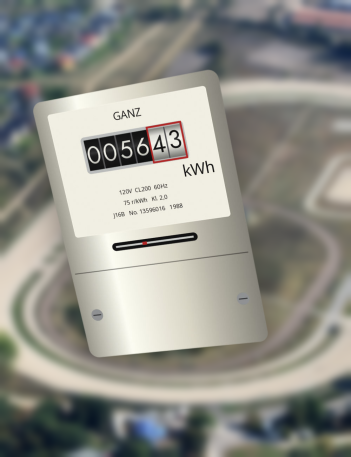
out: 56.43kWh
